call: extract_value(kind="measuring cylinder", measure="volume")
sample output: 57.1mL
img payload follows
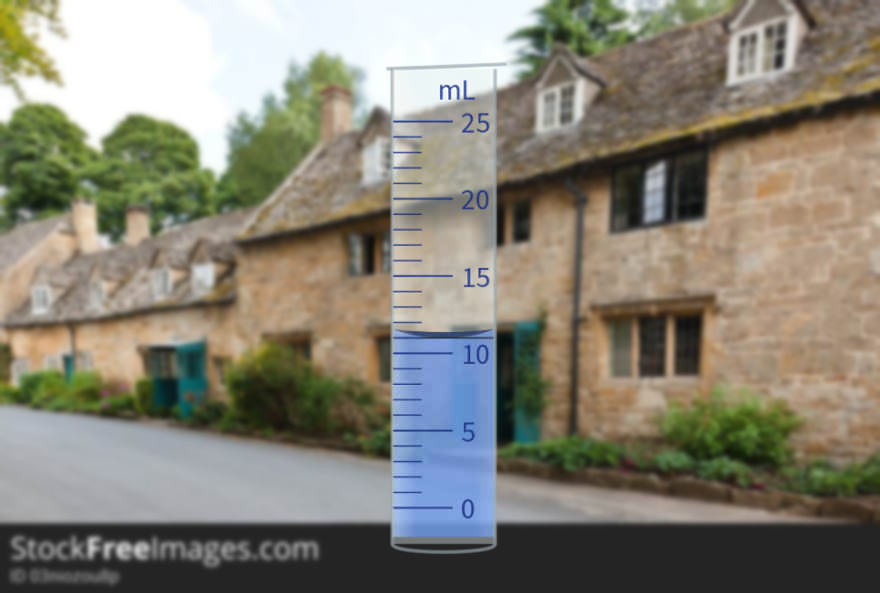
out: 11mL
